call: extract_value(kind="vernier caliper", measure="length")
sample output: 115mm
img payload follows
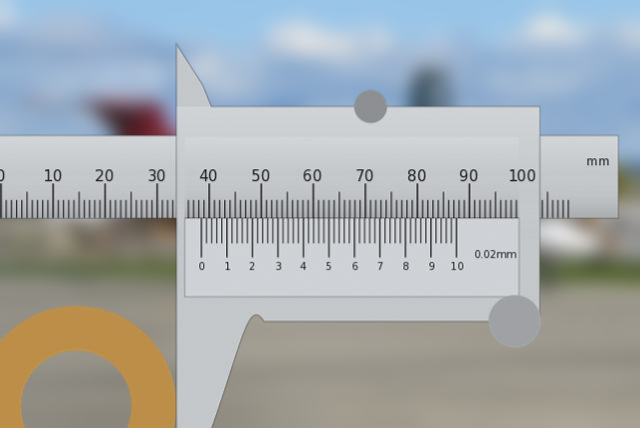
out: 38.5mm
